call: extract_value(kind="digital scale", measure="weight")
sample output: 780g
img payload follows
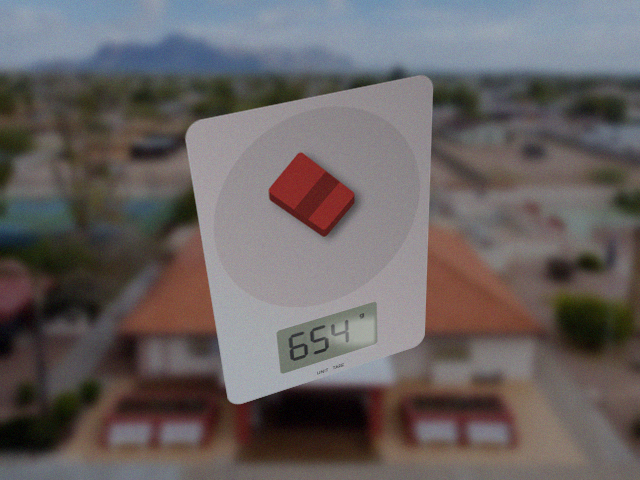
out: 654g
